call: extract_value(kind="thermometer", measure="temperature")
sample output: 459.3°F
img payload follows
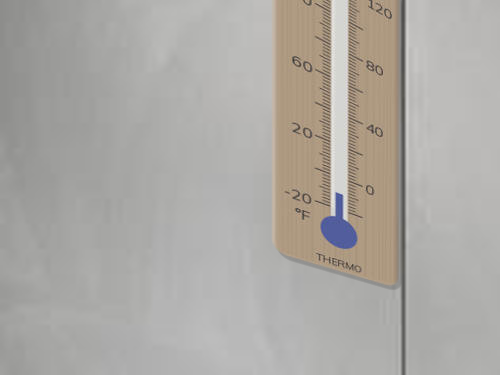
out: -10°F
